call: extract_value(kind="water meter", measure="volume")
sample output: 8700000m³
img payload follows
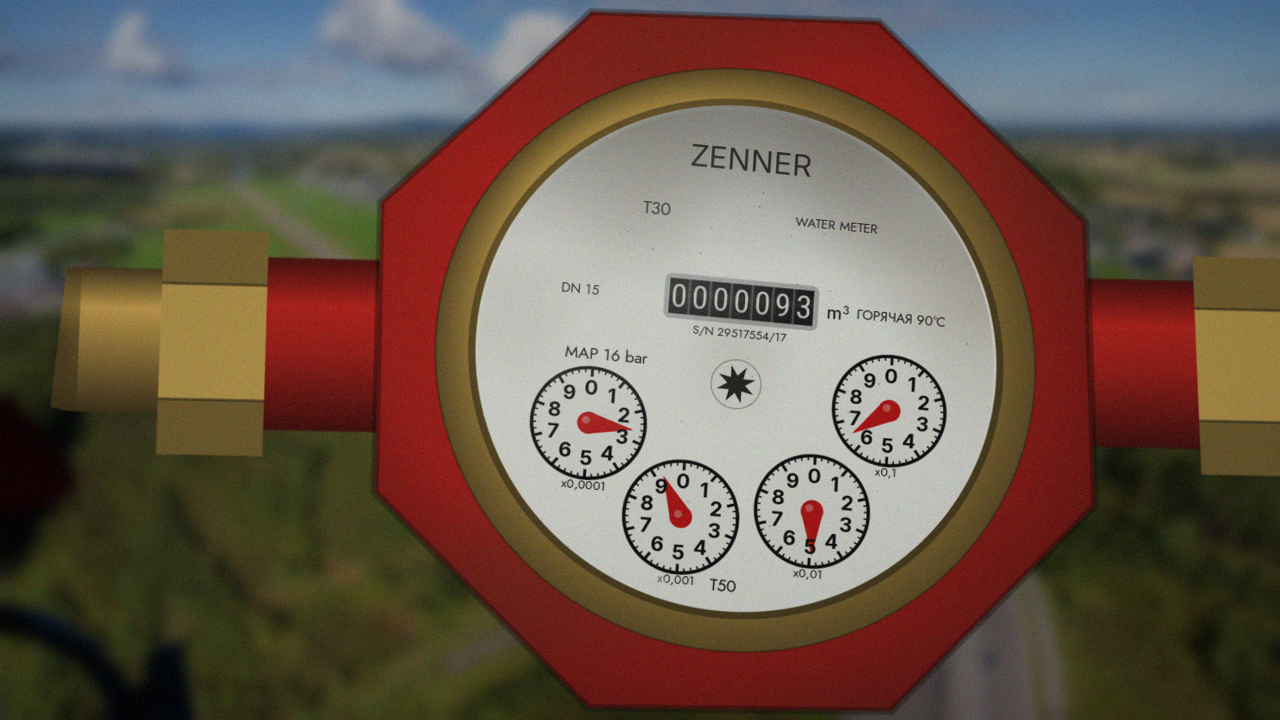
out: 93.6492m³
